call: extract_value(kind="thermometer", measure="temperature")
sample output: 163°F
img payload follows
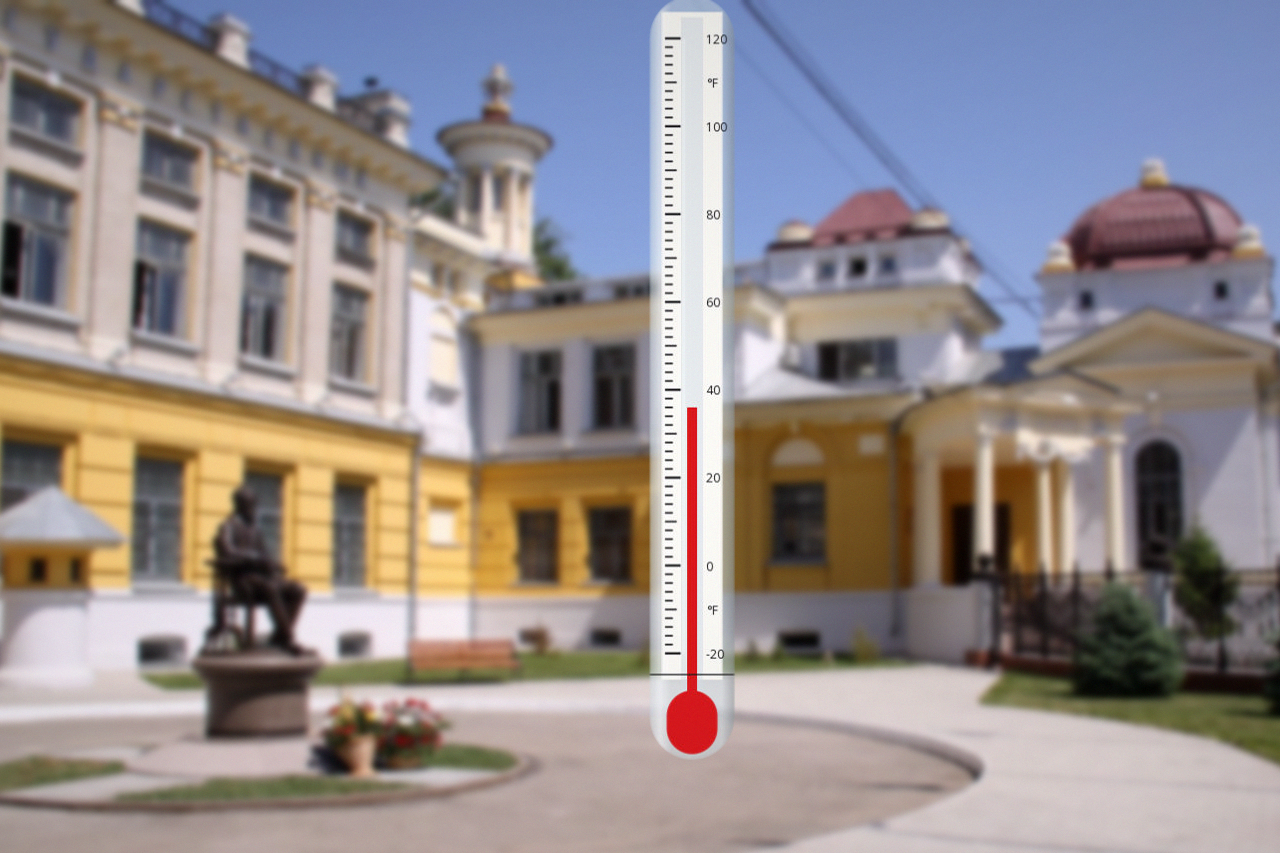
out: 36°F
